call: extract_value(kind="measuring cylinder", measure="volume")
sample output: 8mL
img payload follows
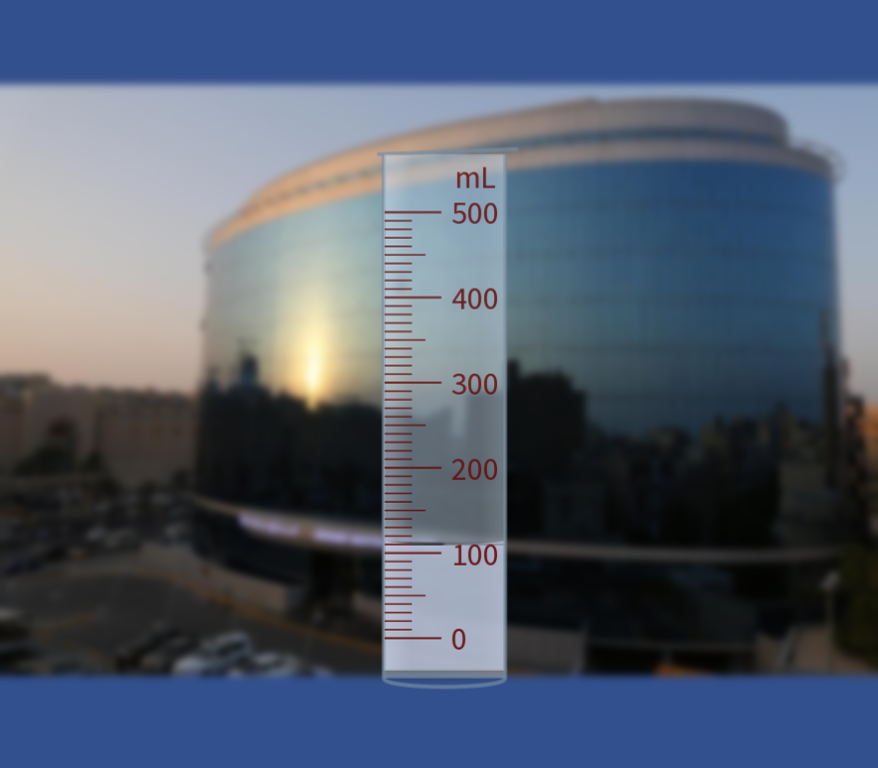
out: 110mL
